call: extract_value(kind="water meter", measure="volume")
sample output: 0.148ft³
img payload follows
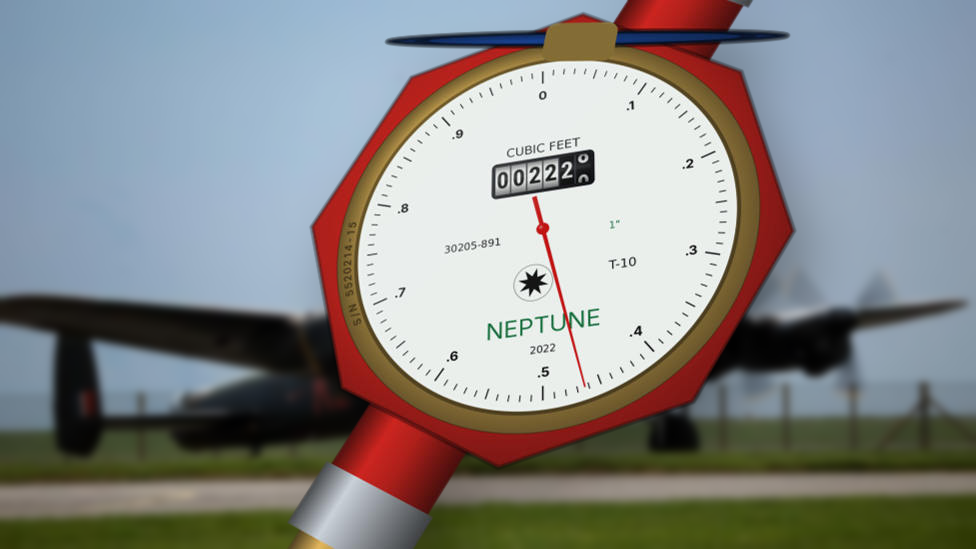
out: 2228.46ft³
